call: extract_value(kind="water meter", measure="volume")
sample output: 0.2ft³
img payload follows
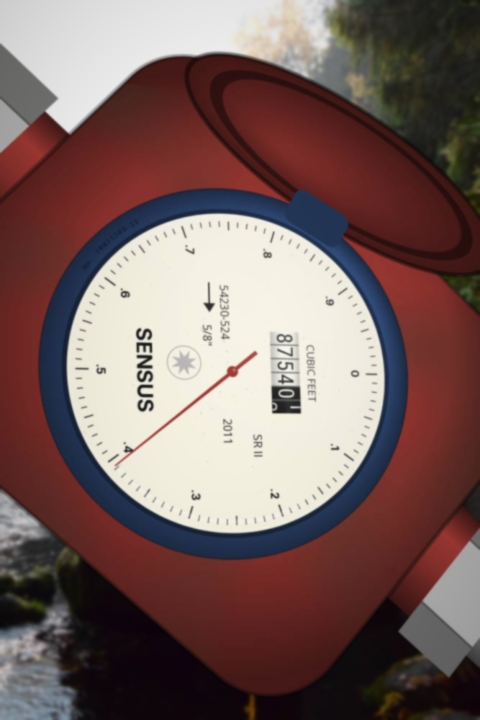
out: 875401.39ft³
